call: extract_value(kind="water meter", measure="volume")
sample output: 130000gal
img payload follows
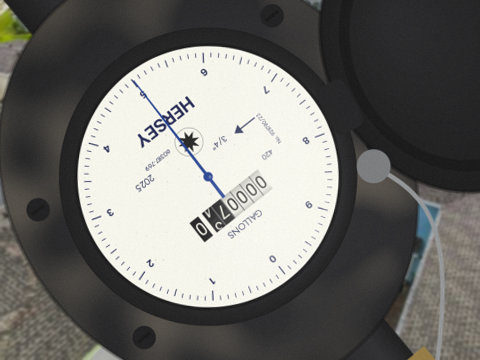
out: 735.0gal
